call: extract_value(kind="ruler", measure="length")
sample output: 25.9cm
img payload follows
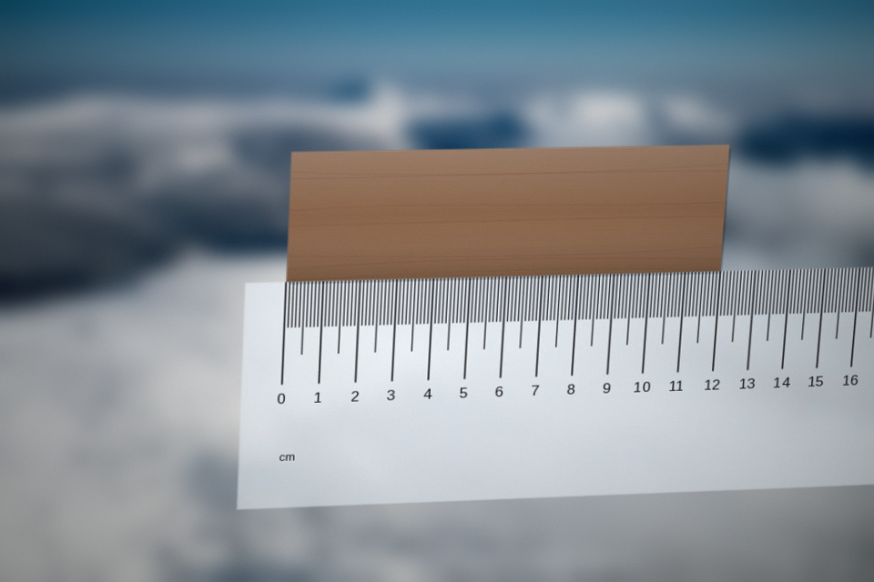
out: 12cm
